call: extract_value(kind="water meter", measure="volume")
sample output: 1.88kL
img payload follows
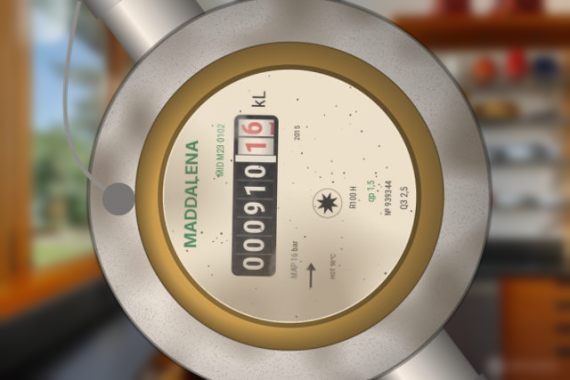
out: 910.16kL
